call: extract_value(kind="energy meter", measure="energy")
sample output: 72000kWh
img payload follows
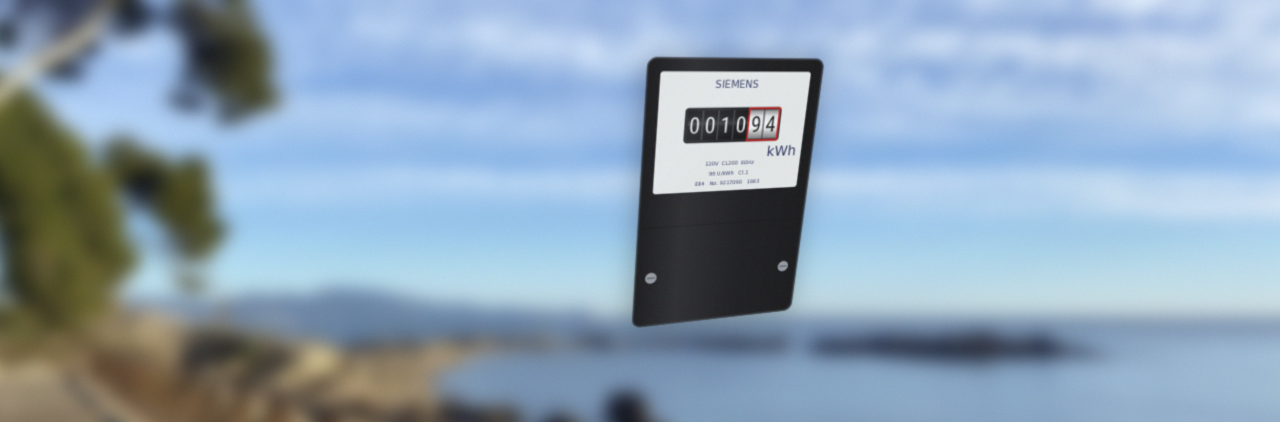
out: 10.94kWh
